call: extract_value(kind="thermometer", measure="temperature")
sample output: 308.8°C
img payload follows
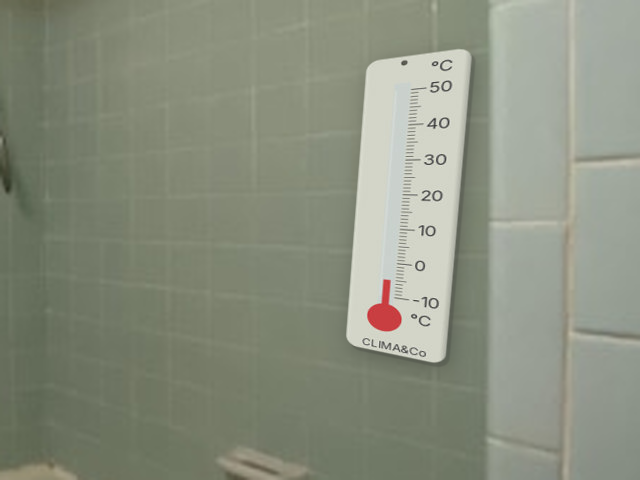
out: -5°C
